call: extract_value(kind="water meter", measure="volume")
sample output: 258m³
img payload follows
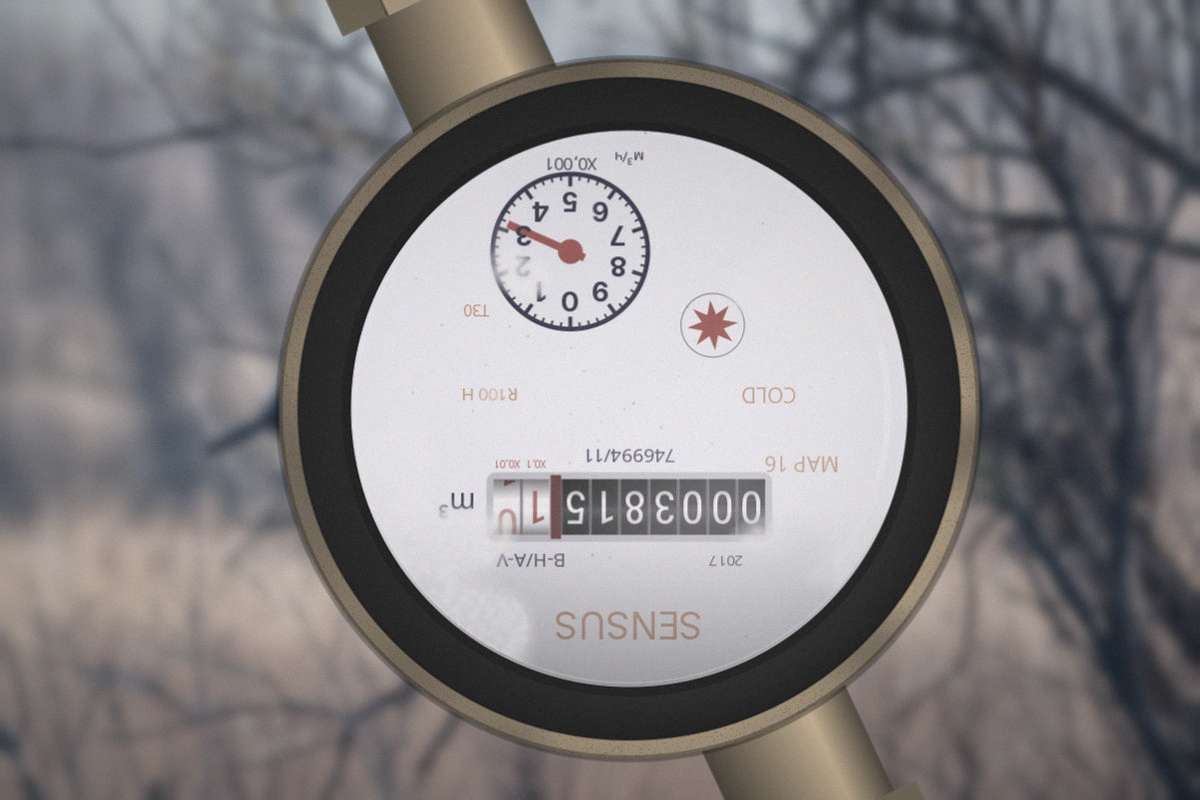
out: 3815.103m³
